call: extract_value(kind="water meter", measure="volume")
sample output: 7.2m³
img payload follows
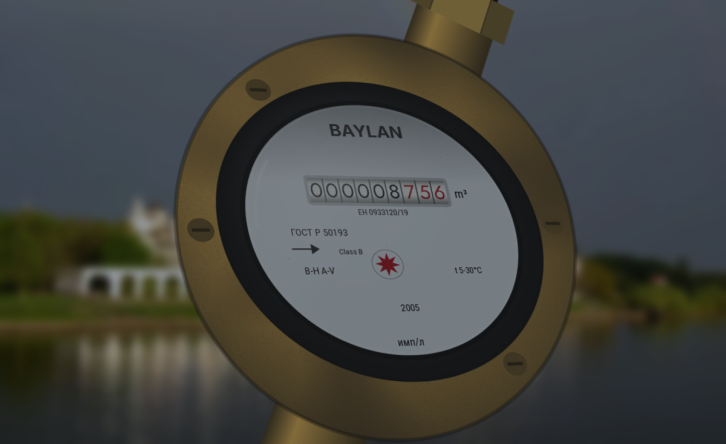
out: 8.756m³
